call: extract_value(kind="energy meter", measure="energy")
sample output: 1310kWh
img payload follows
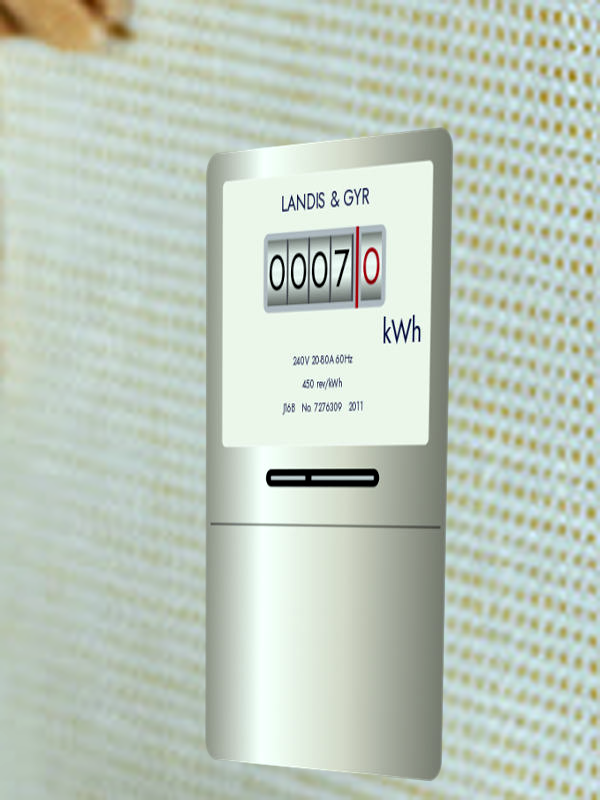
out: 7.0kWh
